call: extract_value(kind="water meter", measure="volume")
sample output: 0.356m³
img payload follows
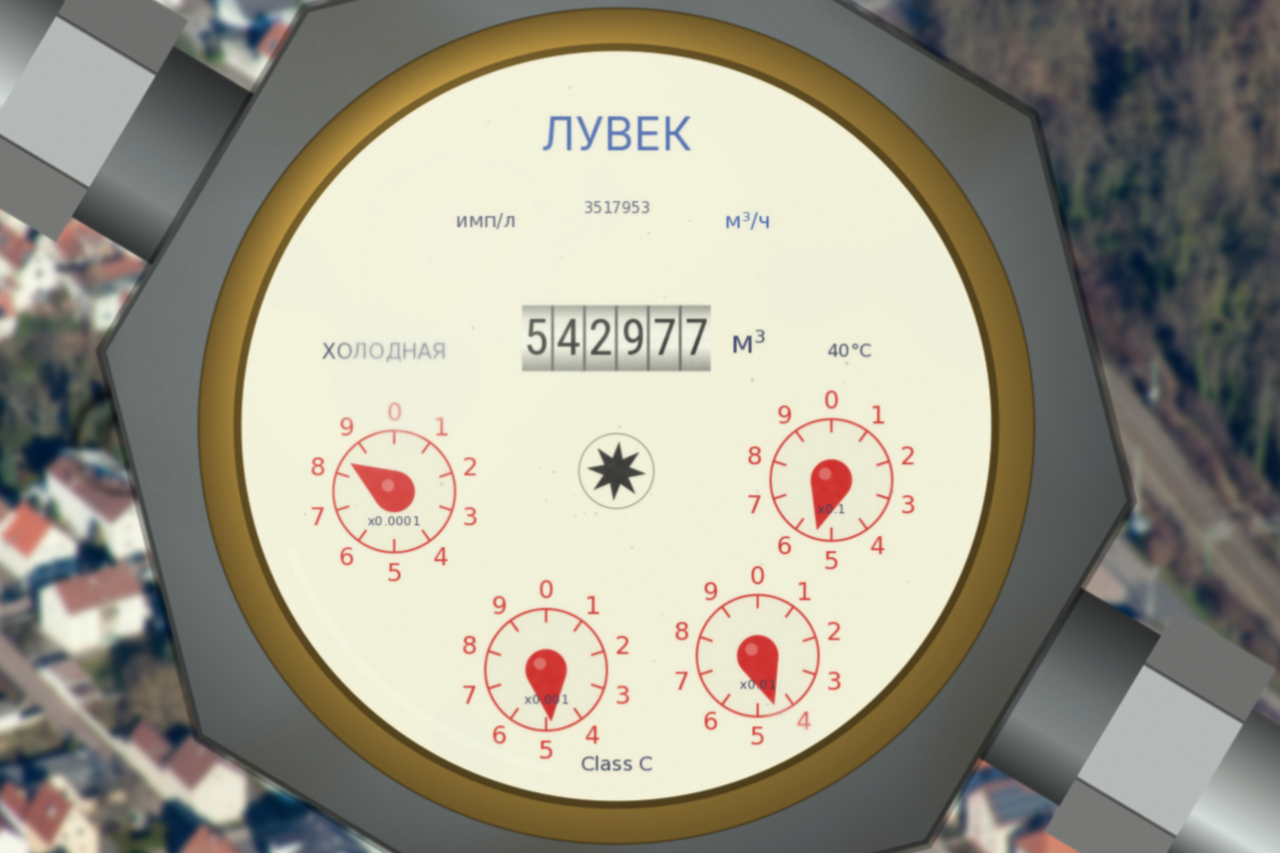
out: 542977.5448m³
